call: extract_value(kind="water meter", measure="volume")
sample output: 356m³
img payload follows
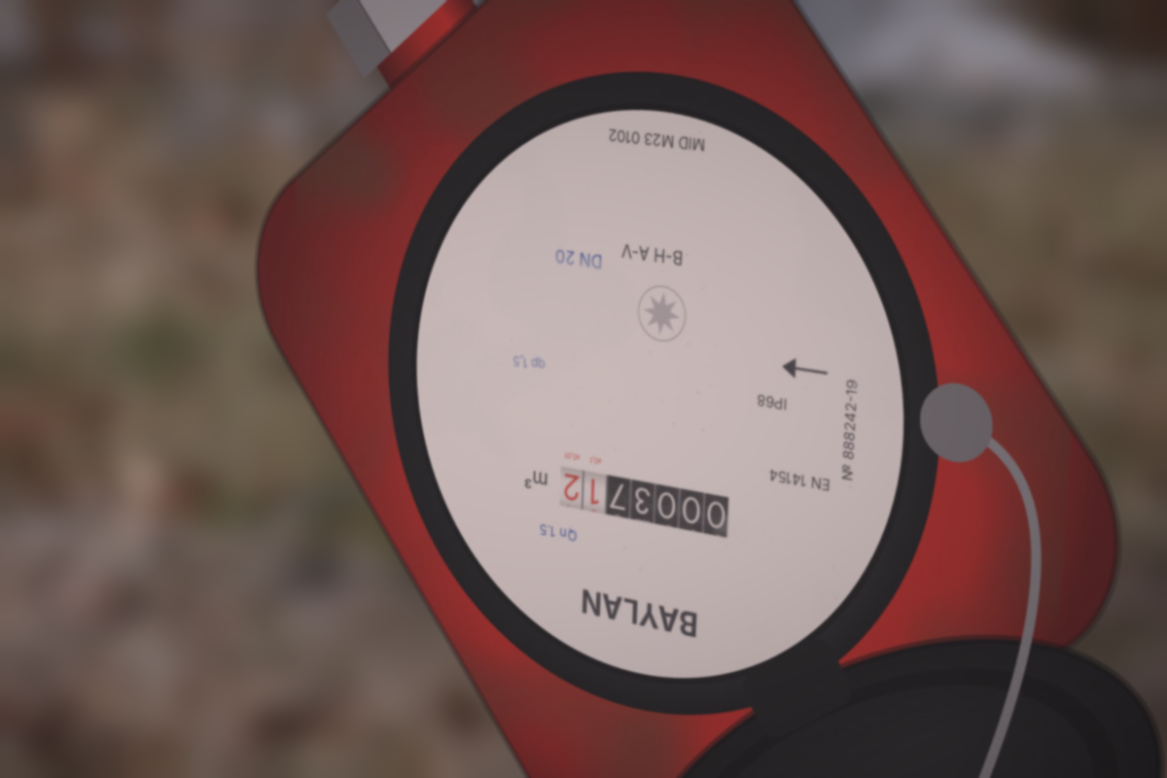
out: 37.12m³
